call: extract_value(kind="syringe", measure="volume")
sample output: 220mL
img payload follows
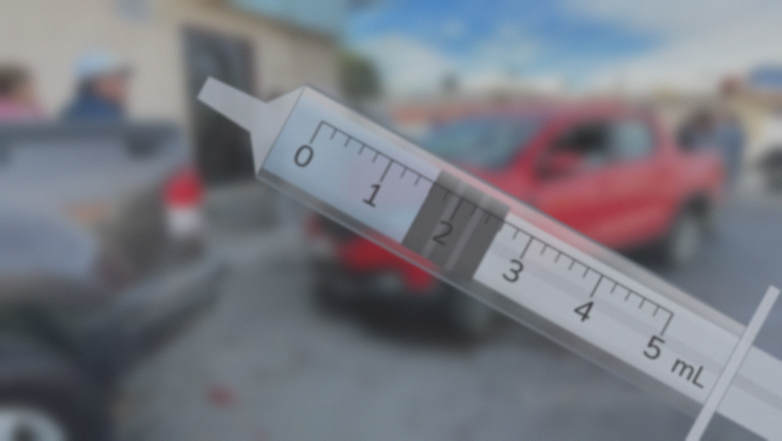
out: 1.6mL
